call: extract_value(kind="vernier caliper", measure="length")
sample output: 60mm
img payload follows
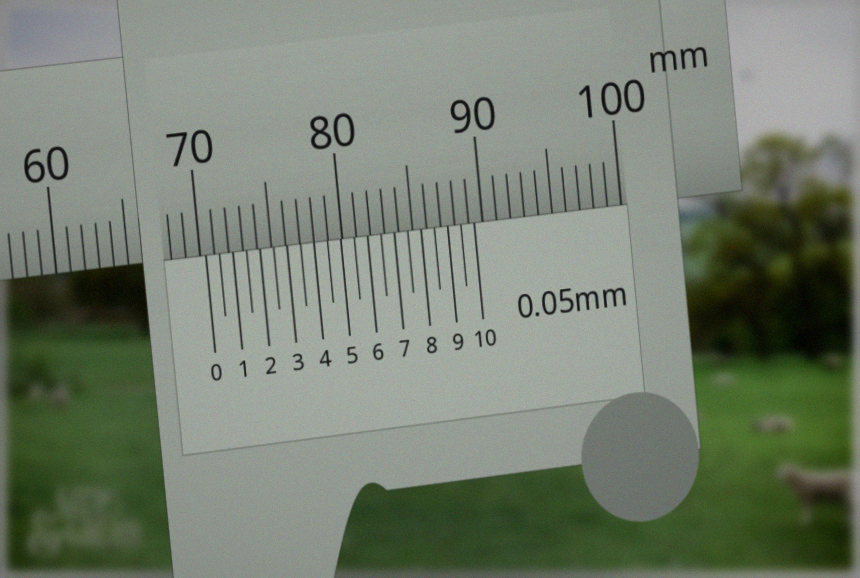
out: 70.4mm
